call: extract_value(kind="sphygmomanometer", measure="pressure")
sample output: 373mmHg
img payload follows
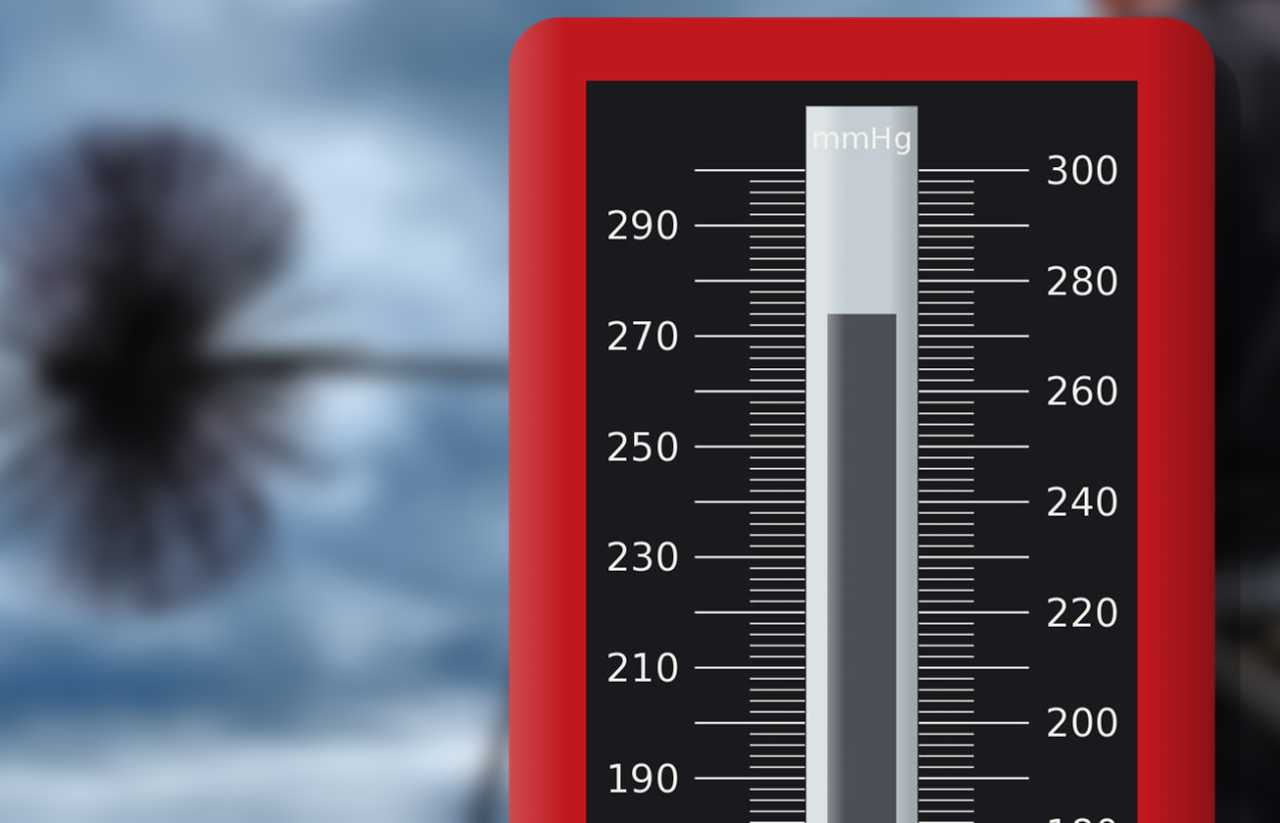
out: 274mmHg
